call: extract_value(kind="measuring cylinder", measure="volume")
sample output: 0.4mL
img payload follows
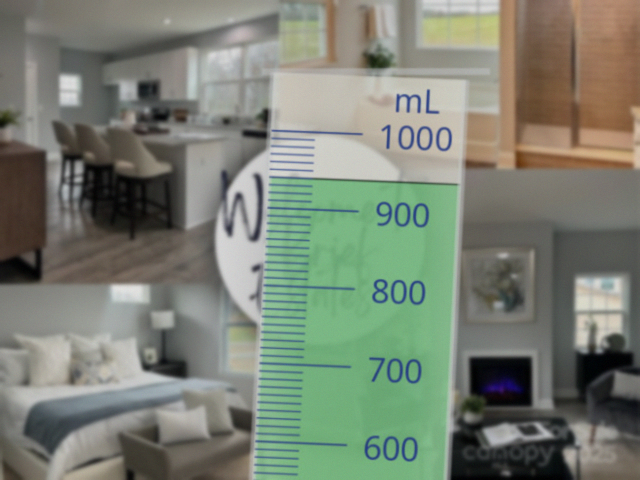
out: 940mL
